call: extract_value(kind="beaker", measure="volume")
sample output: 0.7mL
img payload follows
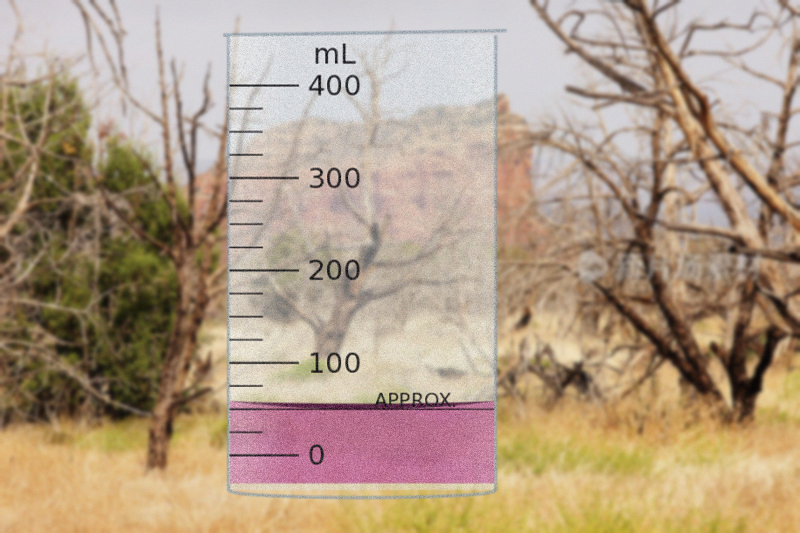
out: 50mL
